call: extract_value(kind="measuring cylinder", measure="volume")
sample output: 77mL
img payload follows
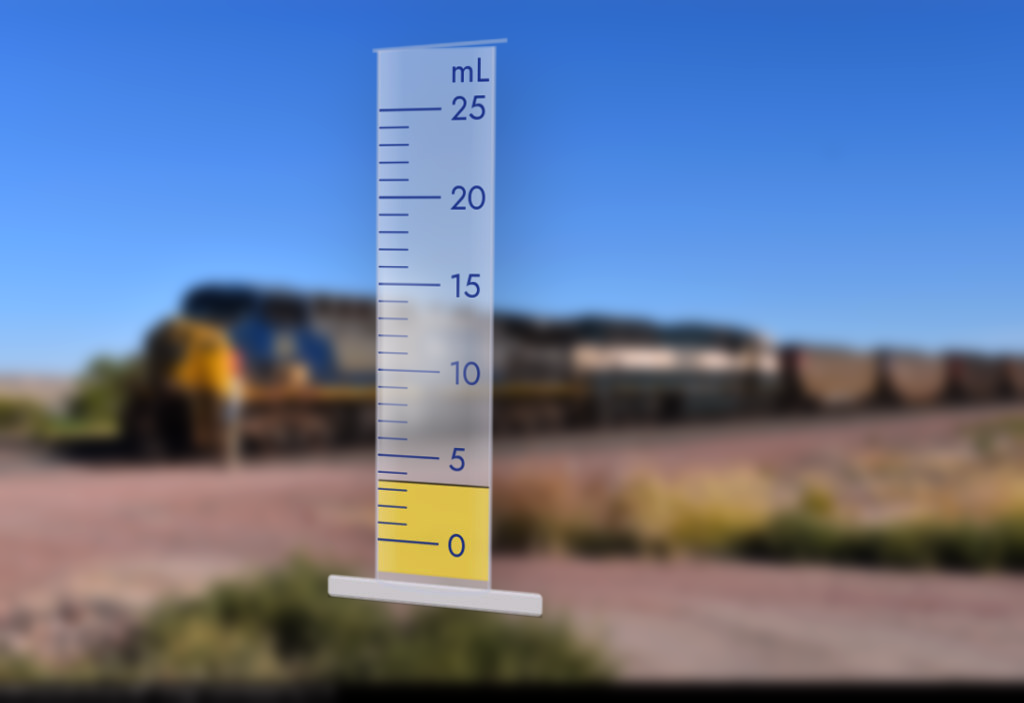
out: 3.5mL
